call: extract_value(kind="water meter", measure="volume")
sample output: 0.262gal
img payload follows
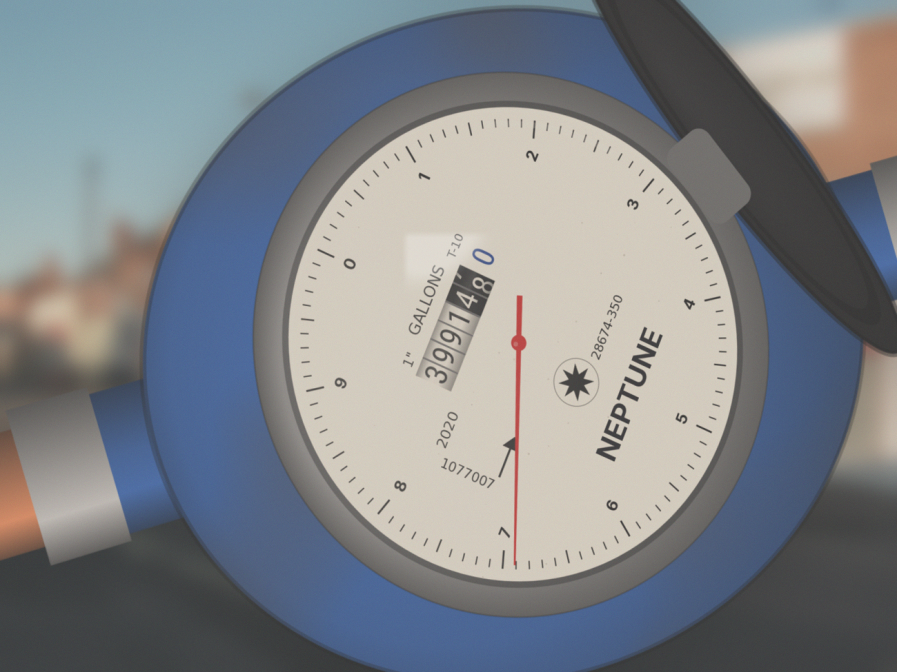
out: 3991476.9gal
